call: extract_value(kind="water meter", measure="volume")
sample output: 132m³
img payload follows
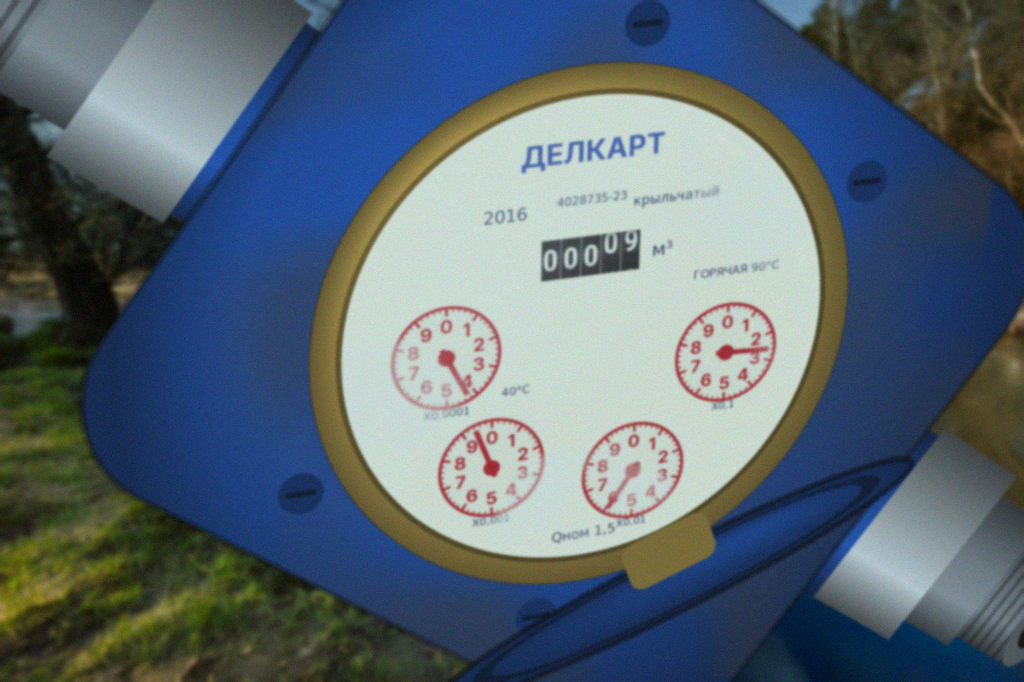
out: 9.2594m³
